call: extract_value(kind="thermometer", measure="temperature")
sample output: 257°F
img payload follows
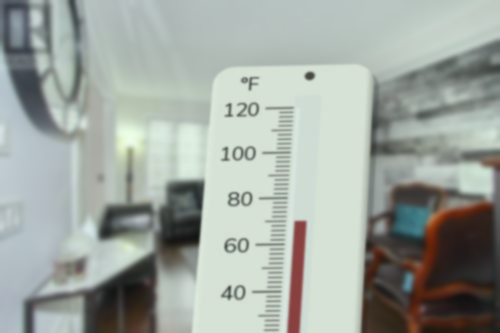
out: 70°F
